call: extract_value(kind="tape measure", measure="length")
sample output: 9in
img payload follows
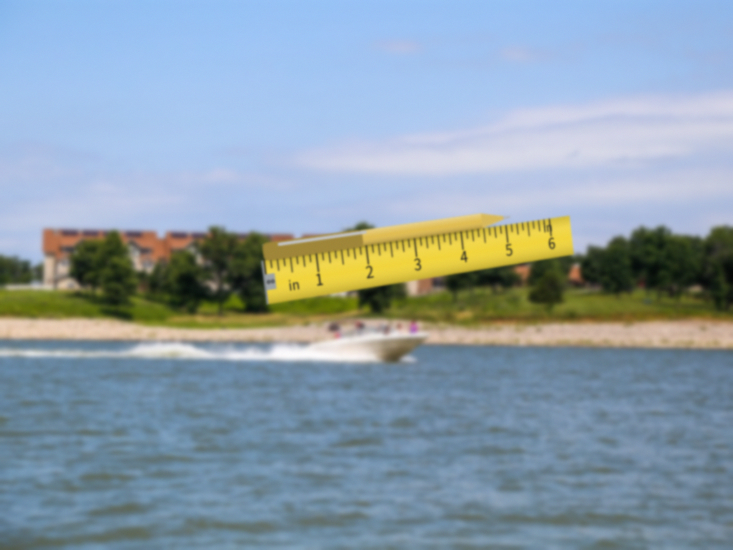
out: 5.125in
